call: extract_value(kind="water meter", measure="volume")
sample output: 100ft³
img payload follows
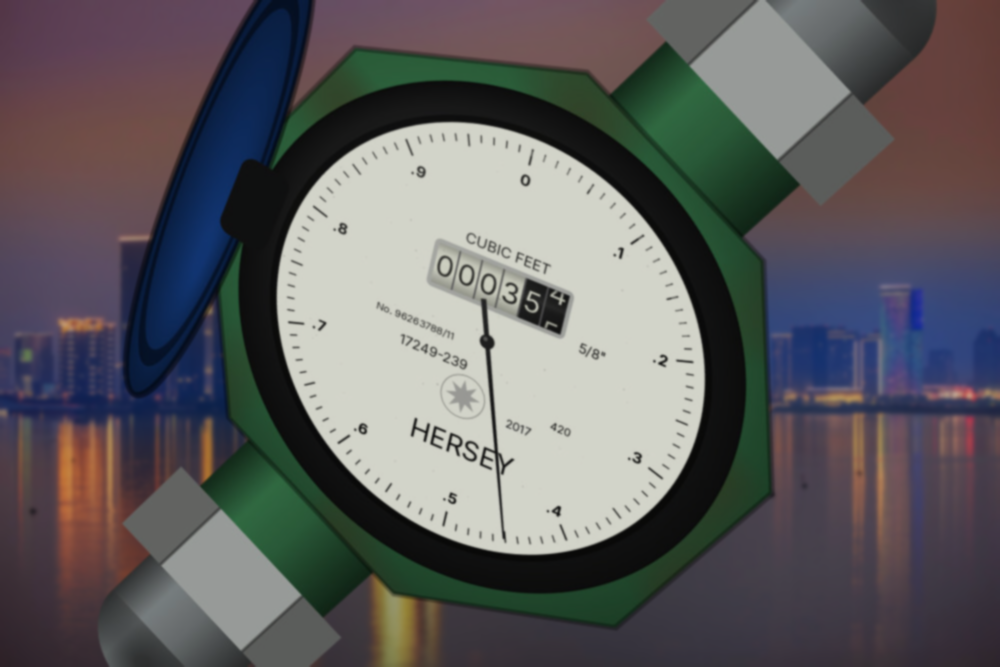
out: 354.45ft³
